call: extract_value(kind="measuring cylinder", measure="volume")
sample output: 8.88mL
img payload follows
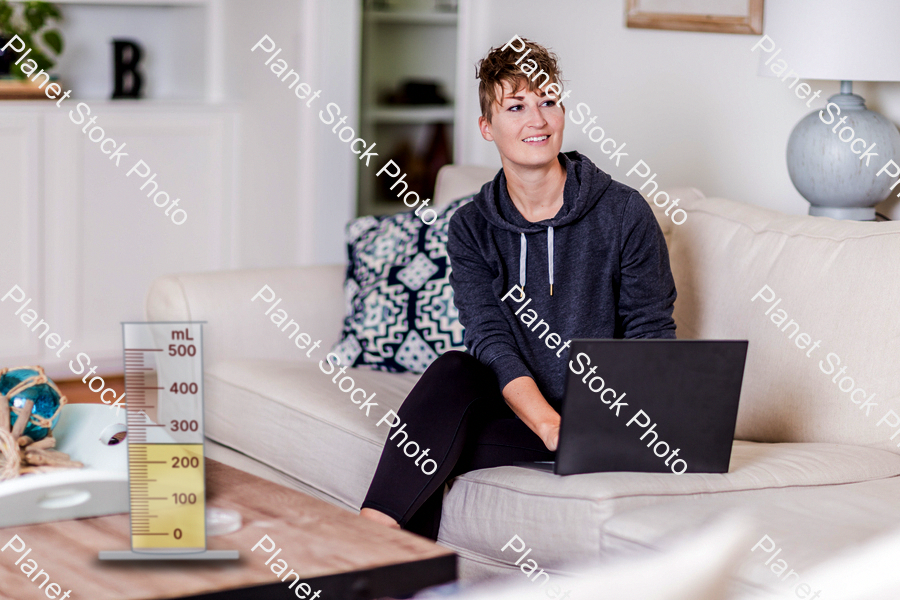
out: 250mL
